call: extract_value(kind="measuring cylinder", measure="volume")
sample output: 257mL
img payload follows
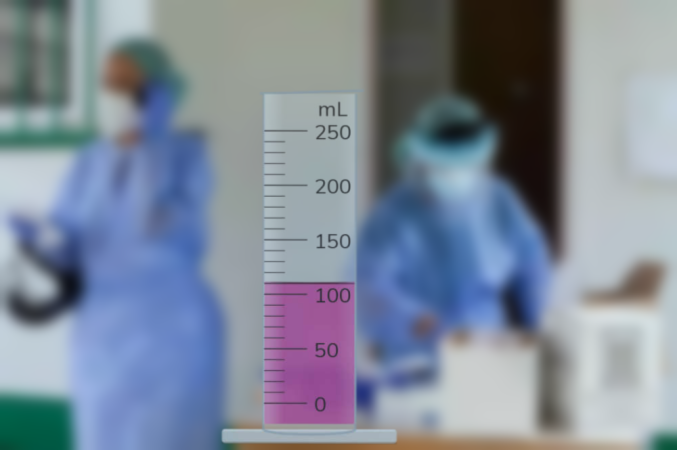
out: 110mL
